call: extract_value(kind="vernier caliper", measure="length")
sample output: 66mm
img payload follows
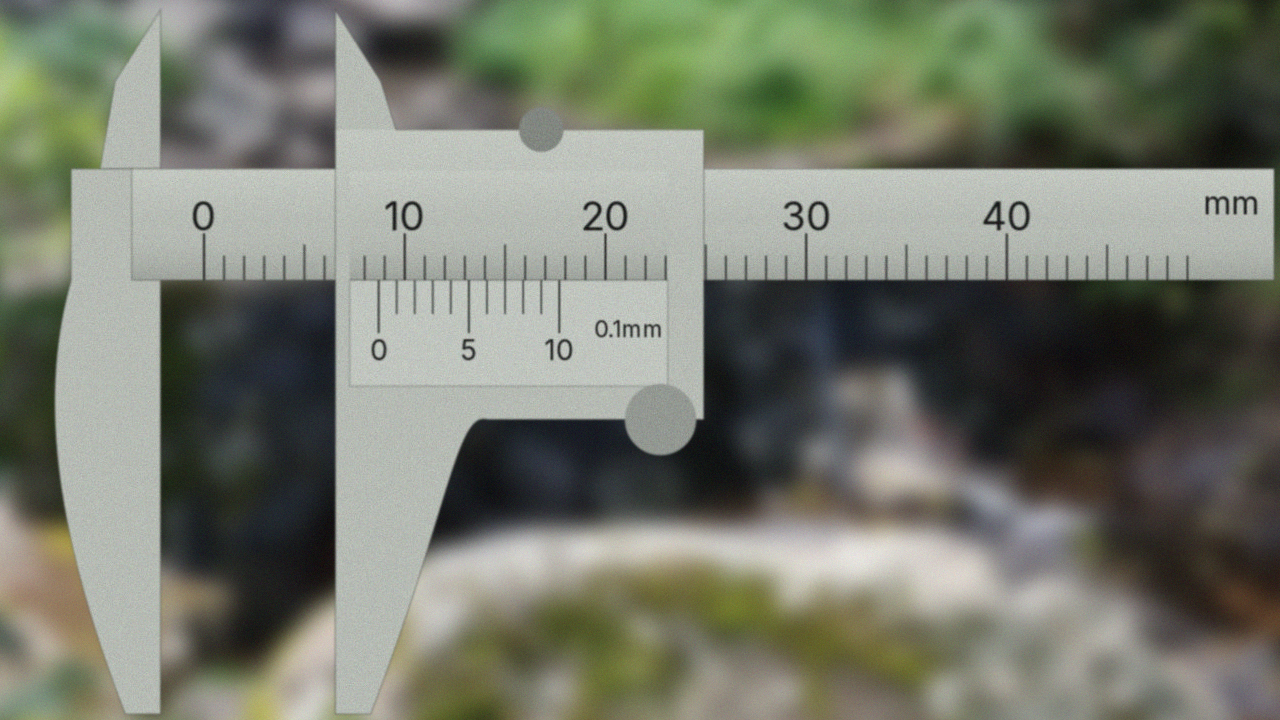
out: 8.7mm
